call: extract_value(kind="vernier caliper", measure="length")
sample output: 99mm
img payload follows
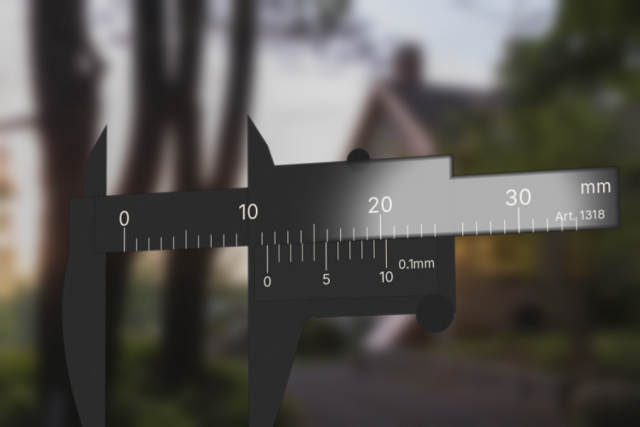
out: 11.4mm
